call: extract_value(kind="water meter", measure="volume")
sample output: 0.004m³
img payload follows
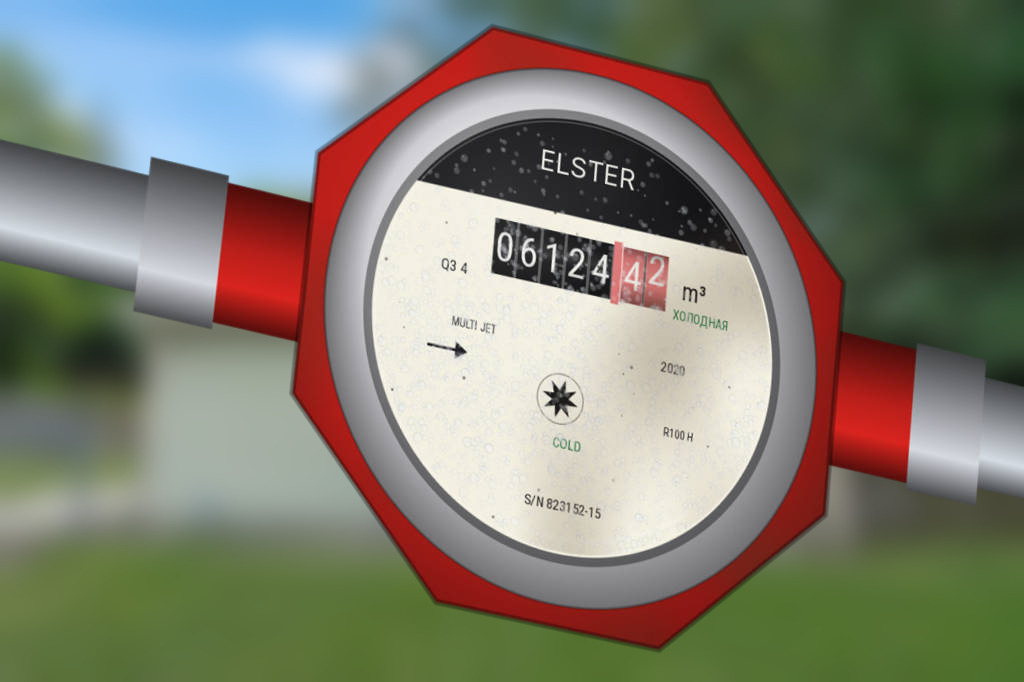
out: 6124.42m³
